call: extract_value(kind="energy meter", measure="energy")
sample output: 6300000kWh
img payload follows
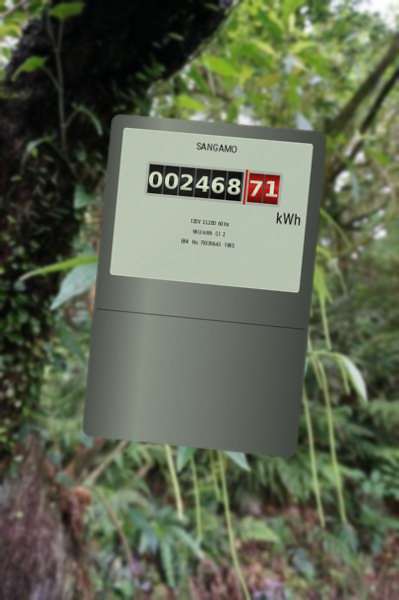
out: 2468.71kWh
